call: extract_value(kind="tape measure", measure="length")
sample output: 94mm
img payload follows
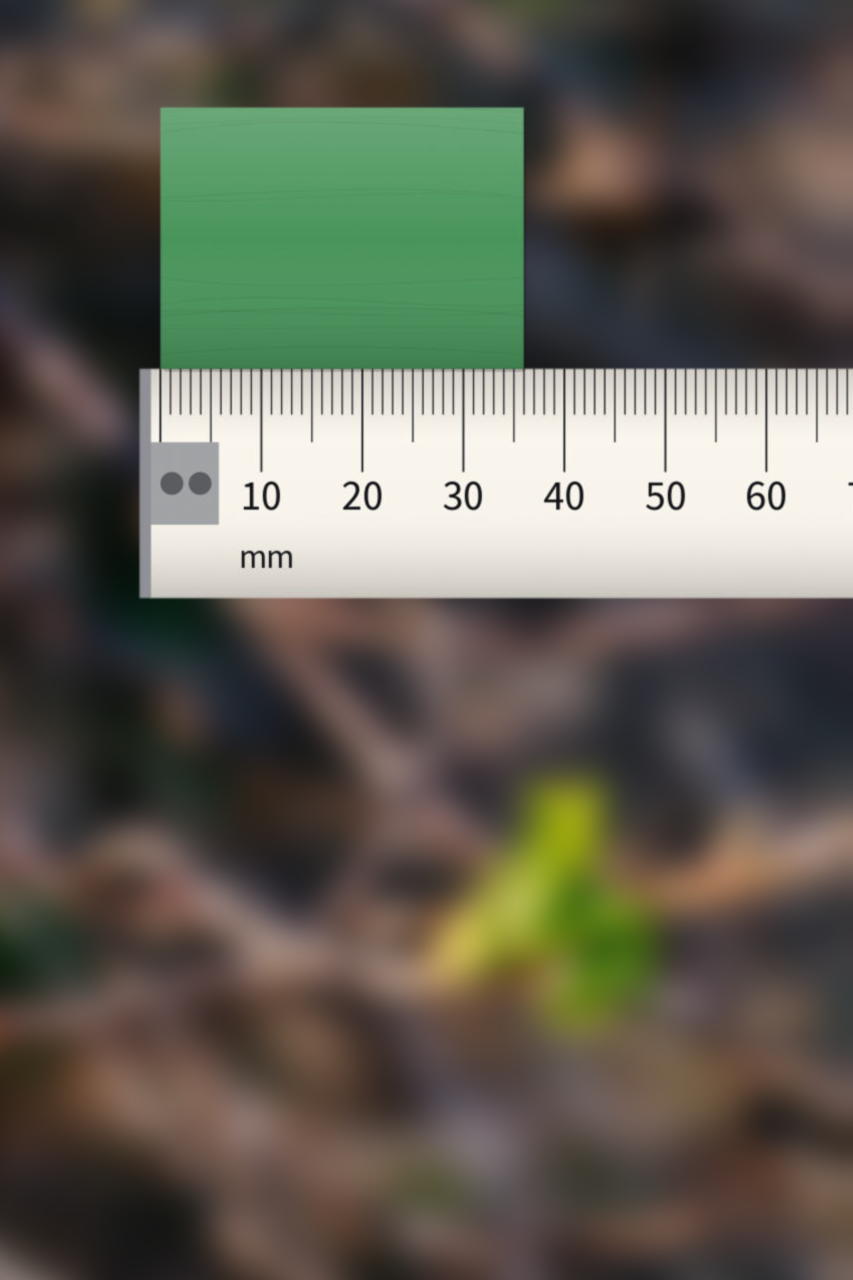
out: 36mm
